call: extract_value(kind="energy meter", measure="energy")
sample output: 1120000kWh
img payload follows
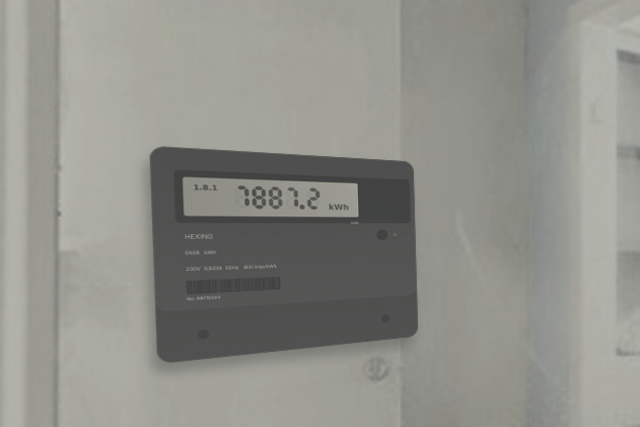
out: 7887.2kWh
